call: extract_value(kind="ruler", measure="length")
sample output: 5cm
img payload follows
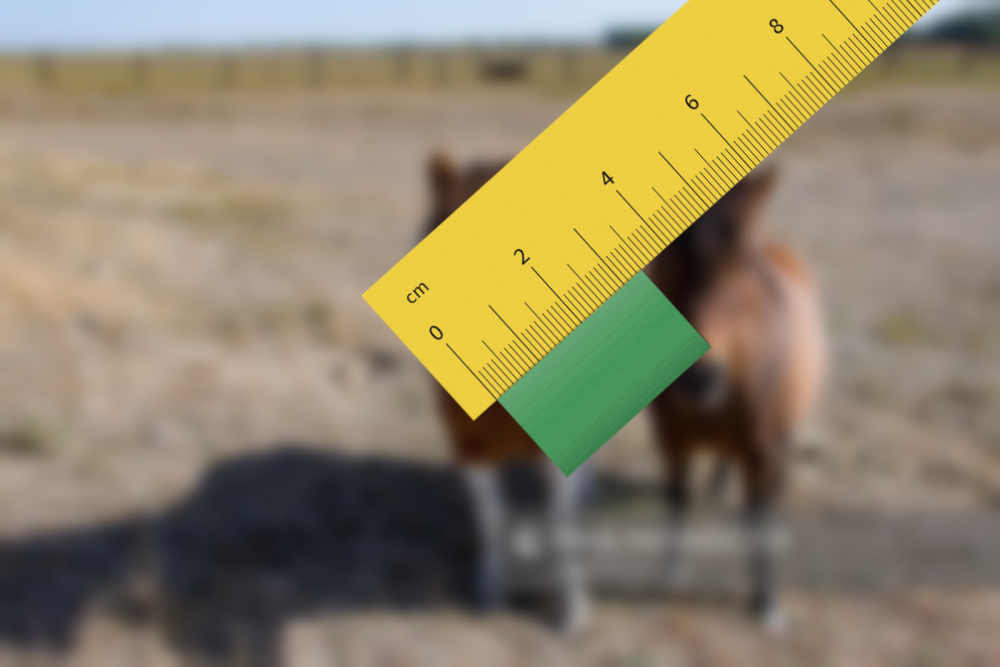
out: 3.4cm
